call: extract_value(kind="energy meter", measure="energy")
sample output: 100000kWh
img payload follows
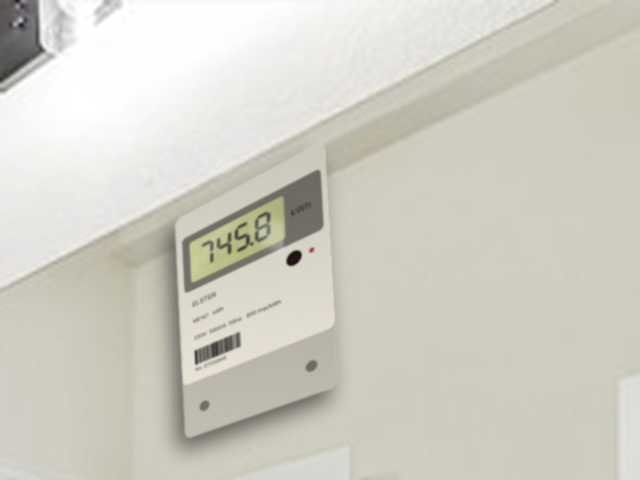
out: 745.8kWh
